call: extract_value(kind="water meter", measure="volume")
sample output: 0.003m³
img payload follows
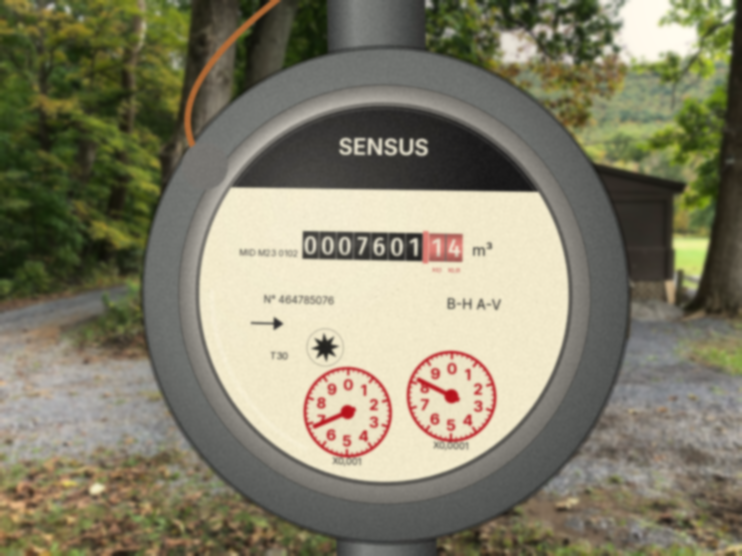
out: 7601.1468m³
